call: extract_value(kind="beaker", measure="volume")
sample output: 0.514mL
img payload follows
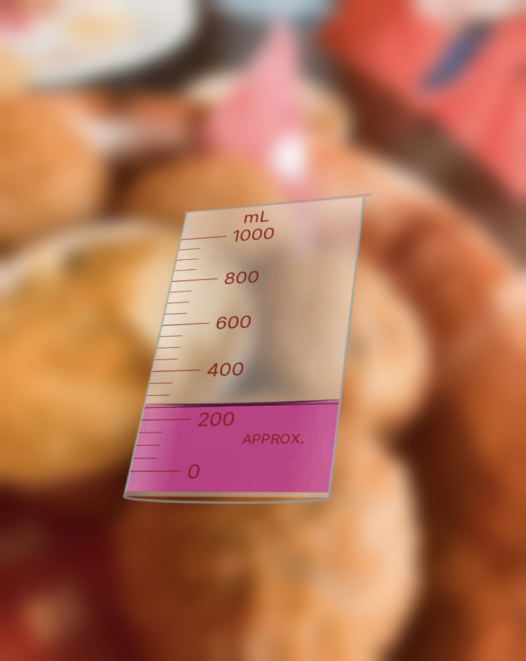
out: 250mL
